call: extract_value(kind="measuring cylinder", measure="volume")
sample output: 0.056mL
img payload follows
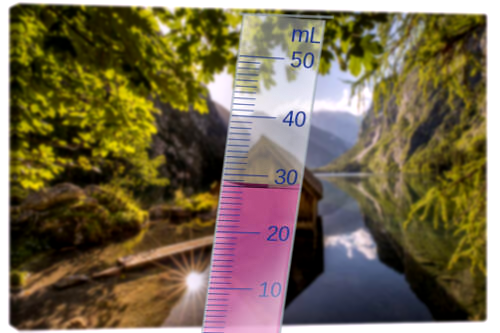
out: 28mL
